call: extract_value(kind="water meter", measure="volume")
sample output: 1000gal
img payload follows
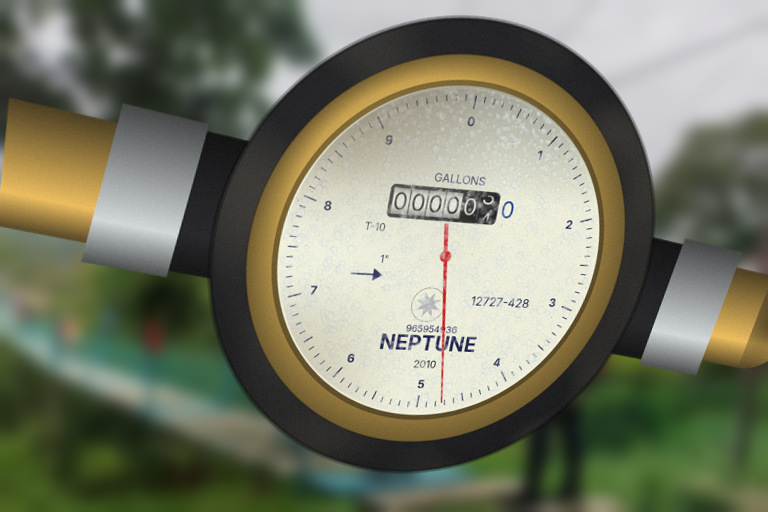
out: 34.7gal
